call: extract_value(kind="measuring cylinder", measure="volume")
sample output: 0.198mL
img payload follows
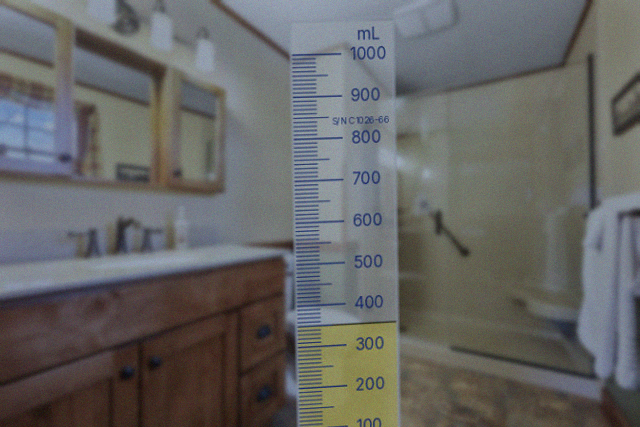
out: 350mL
